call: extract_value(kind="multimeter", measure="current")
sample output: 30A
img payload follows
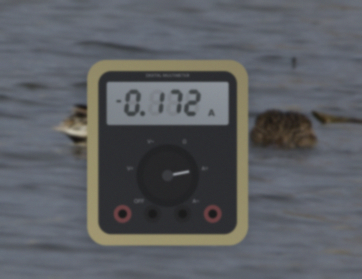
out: -0.172A
